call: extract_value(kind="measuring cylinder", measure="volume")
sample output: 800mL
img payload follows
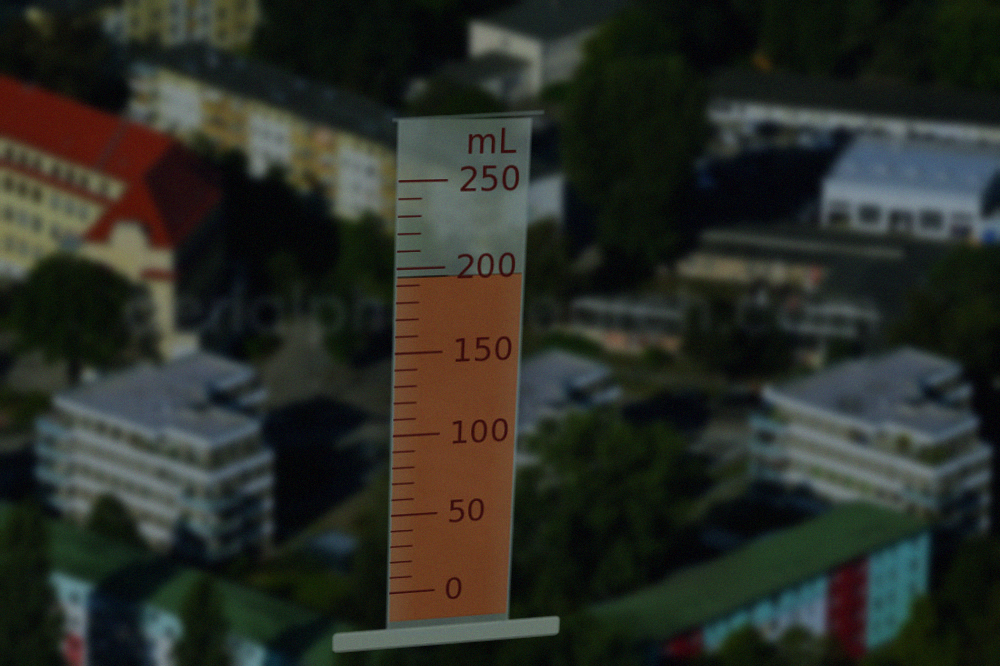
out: 195mL
